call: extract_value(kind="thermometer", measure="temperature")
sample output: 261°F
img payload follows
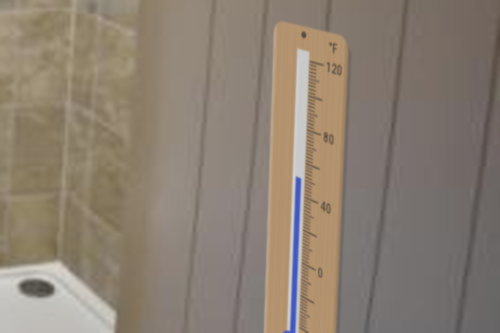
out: 50°F
